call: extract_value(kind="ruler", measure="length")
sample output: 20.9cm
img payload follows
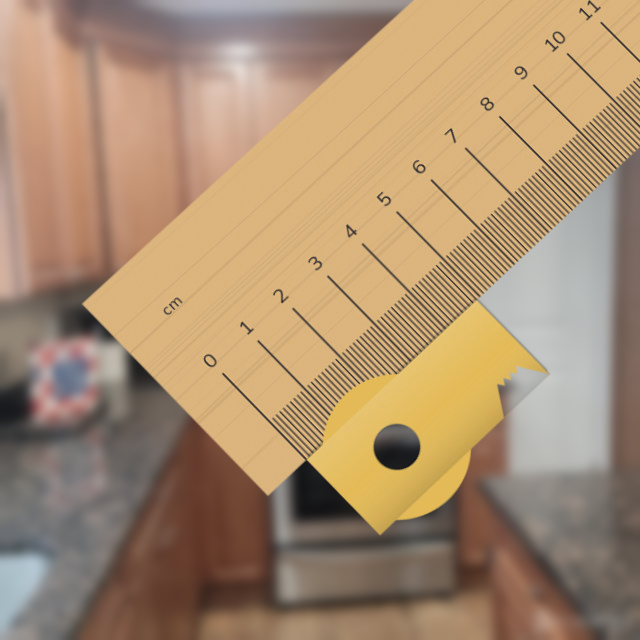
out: 4.9cm
